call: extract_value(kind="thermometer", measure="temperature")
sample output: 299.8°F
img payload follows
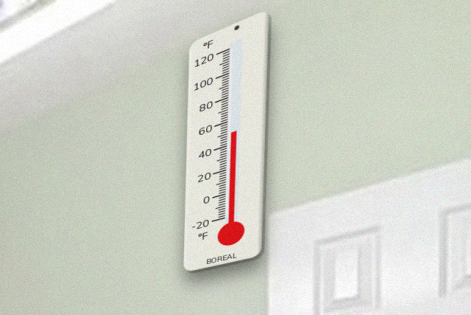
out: 50°F
